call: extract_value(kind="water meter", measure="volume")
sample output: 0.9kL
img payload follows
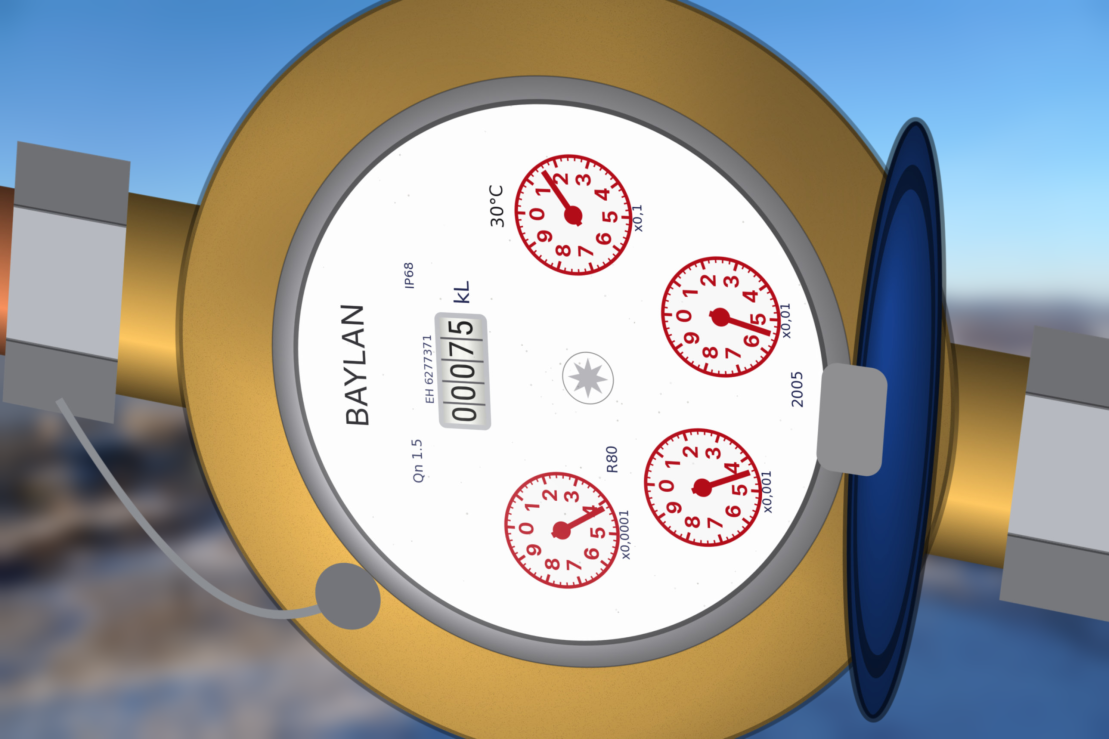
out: 75.1544kL
